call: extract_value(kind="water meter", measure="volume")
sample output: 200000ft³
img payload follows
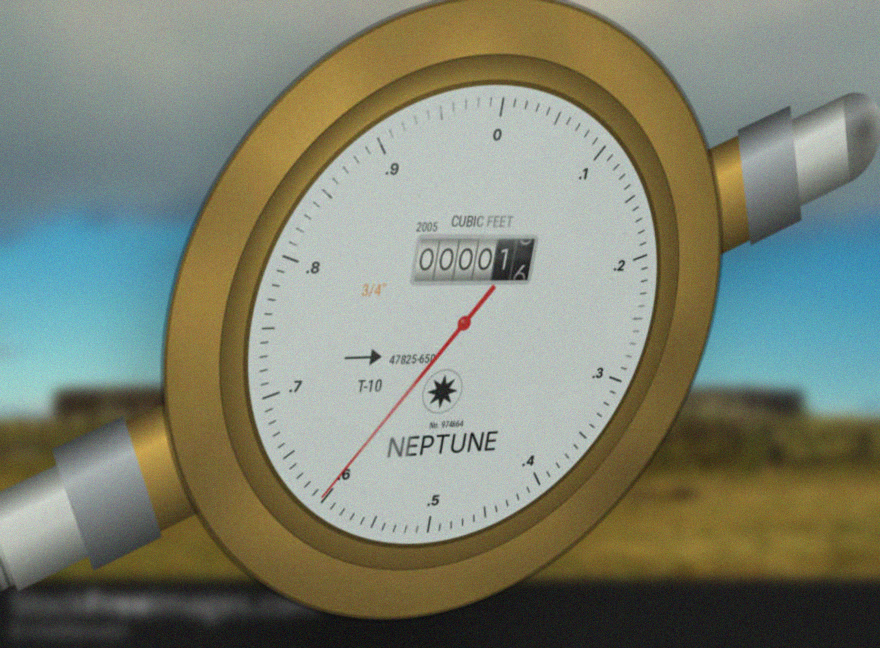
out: 15.60ft³
